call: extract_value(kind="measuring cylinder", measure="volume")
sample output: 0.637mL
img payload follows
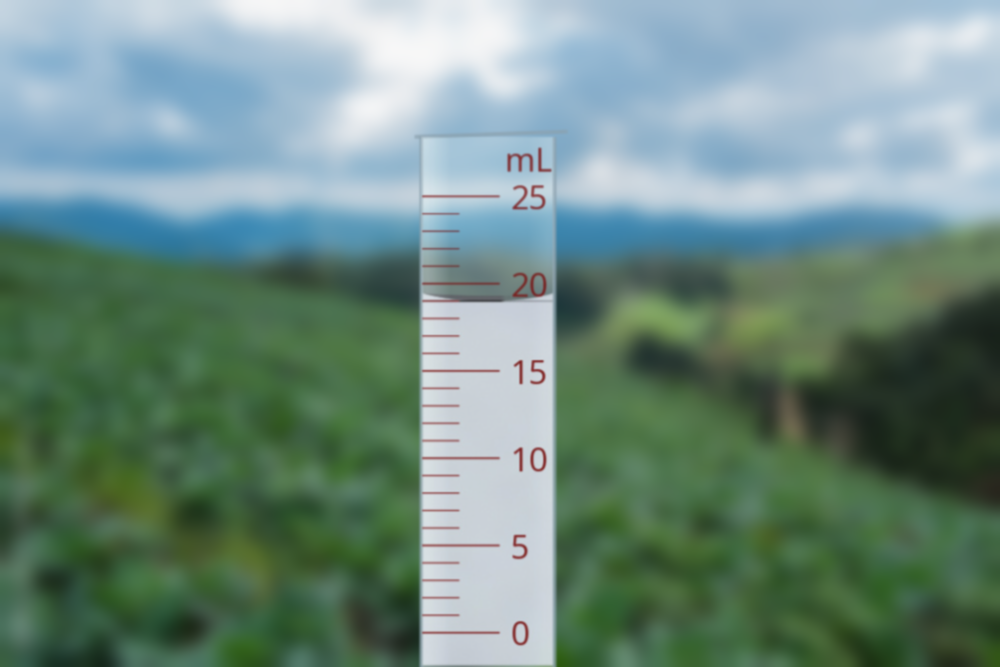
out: 19mL
